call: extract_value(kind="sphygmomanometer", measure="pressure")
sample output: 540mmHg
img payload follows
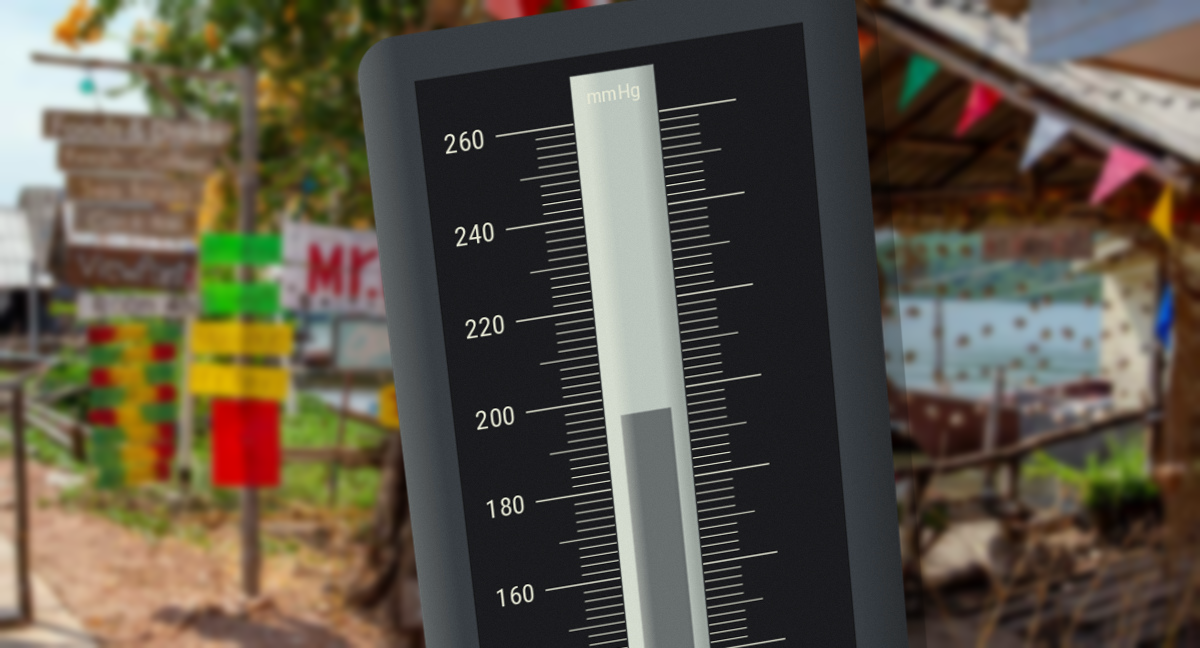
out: 196mmHg
